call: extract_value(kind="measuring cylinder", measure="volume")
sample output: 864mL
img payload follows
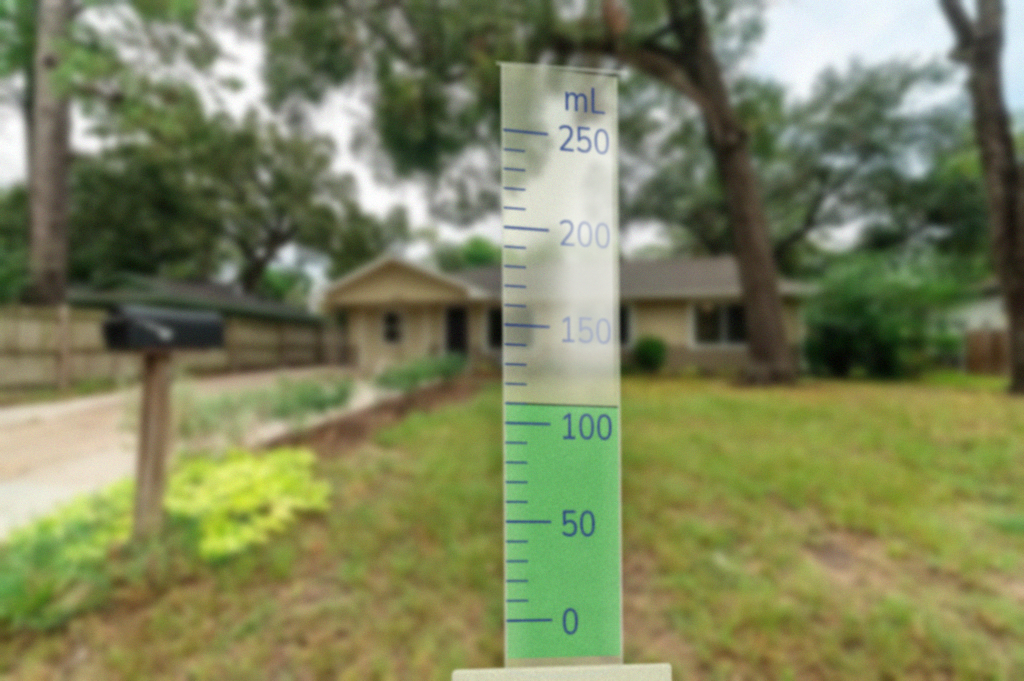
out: 110mL
